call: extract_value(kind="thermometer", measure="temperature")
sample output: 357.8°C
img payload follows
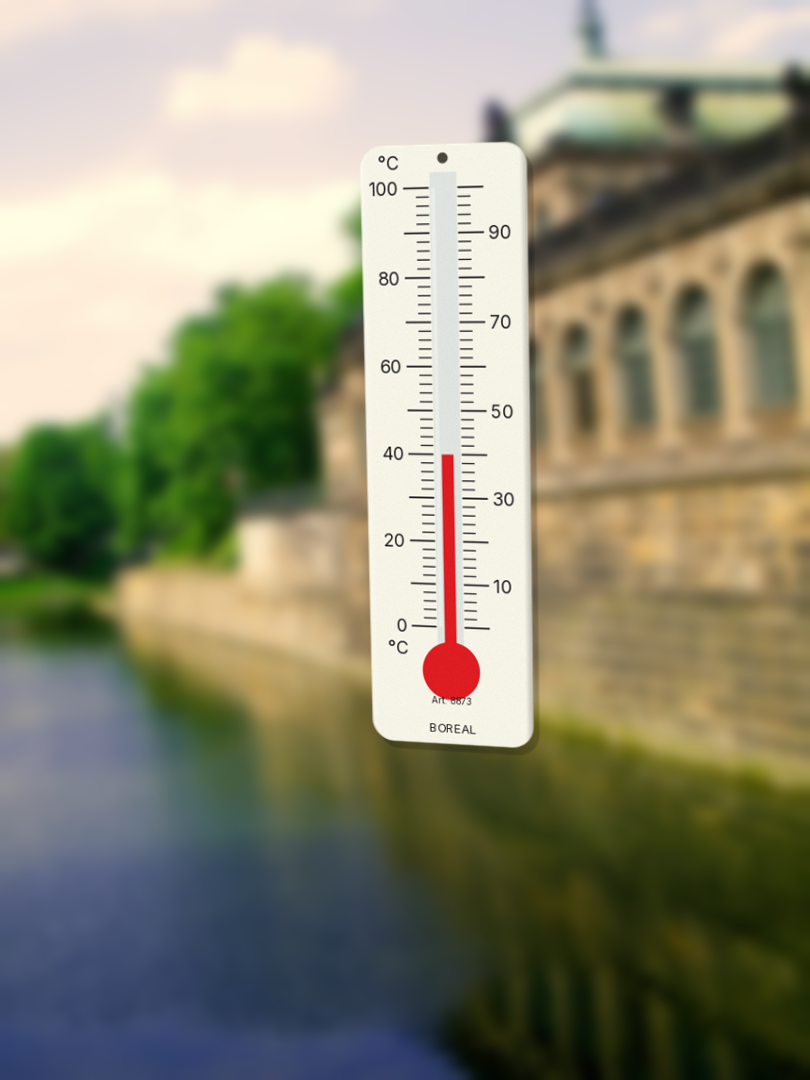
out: 40°C
